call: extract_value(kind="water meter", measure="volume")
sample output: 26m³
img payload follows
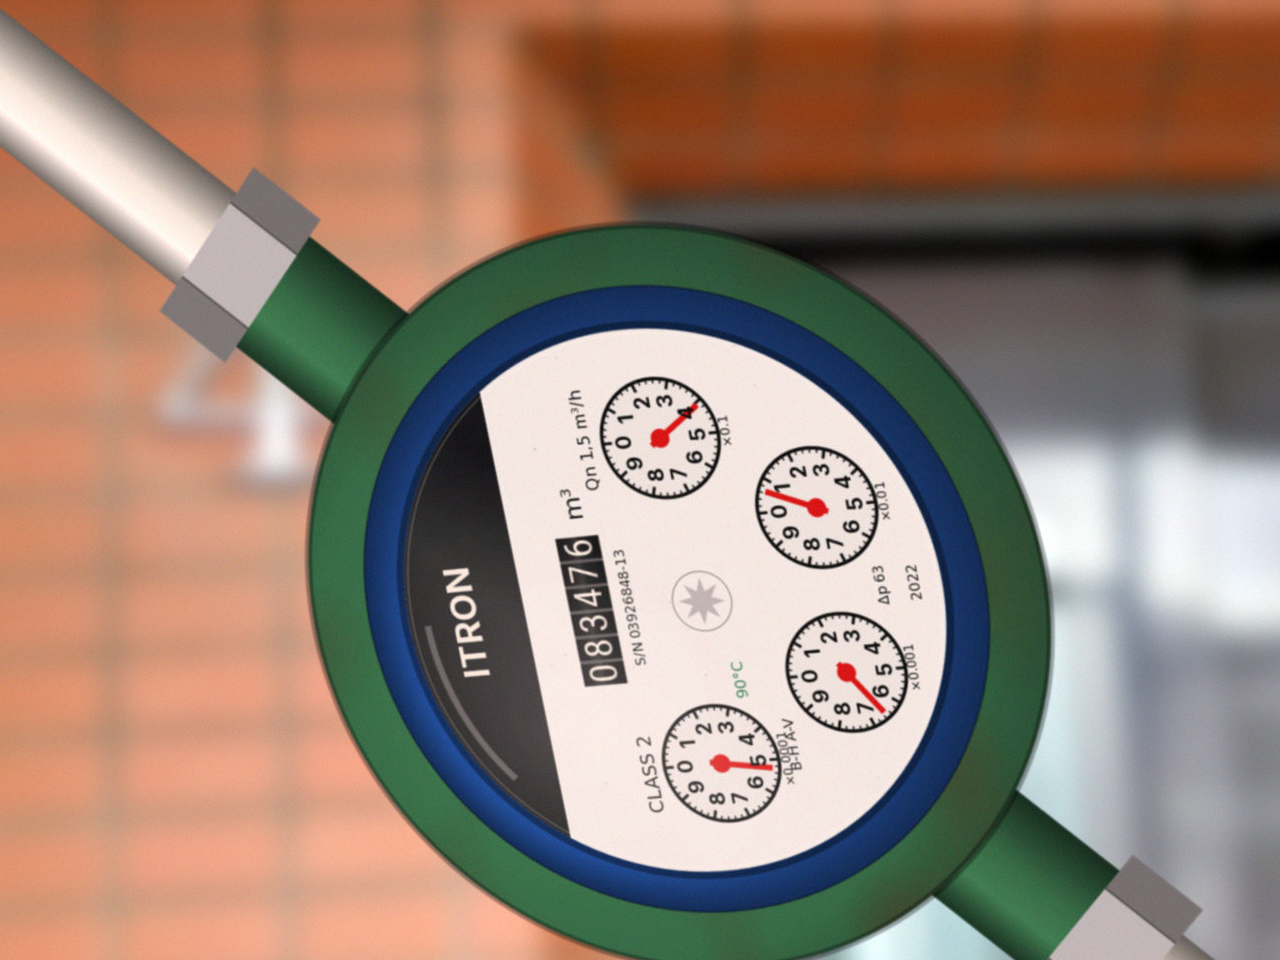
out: 83476.4065m³
